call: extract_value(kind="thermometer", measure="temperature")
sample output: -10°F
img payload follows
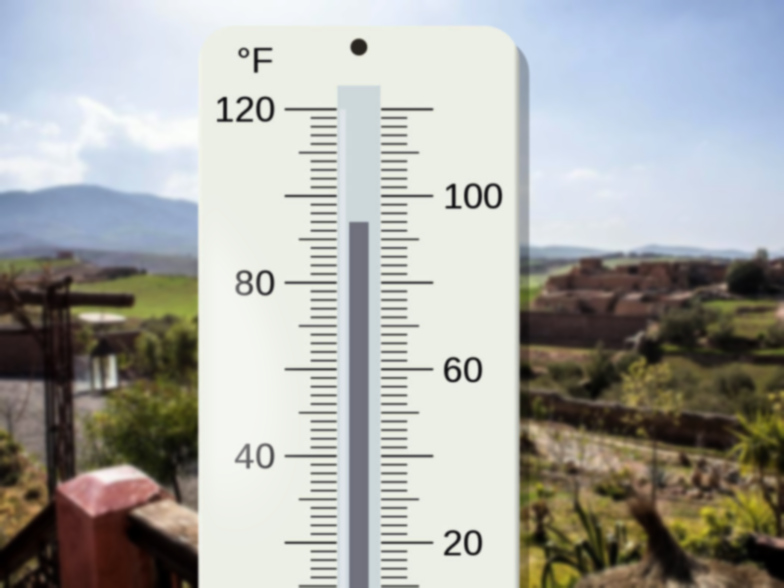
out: 94°F
